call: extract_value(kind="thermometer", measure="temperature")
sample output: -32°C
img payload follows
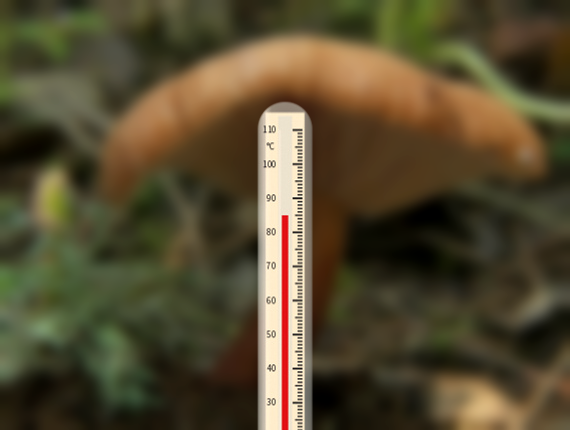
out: 85°C
